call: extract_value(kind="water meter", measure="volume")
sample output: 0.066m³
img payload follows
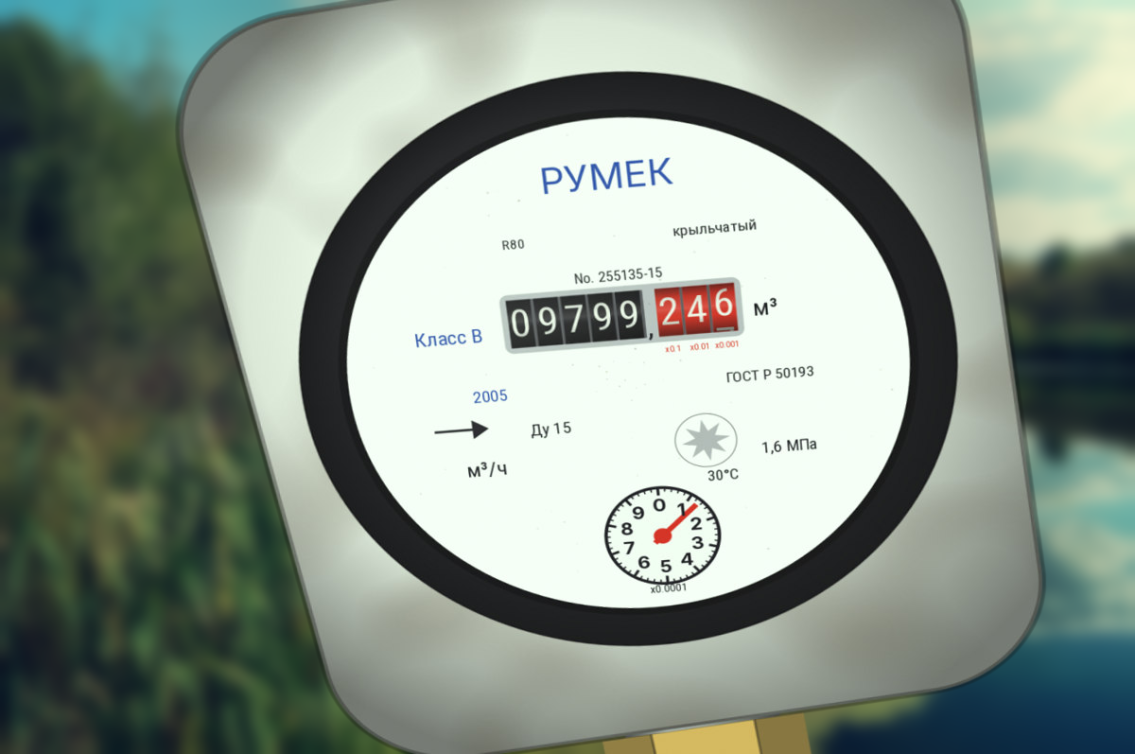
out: 9799.2461m³
